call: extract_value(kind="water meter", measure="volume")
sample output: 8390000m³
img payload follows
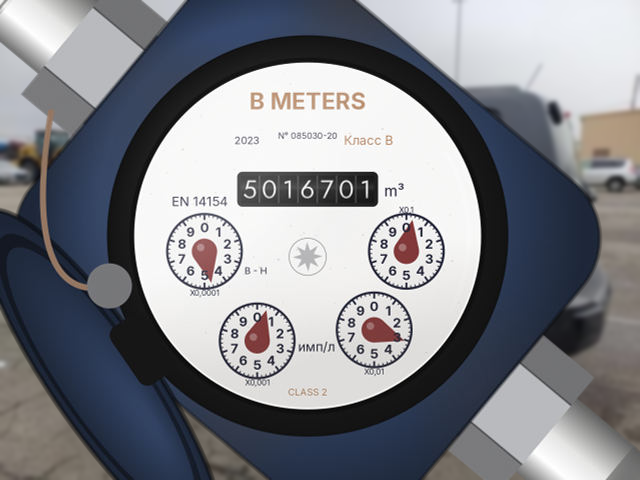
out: 5016701.0304m³
